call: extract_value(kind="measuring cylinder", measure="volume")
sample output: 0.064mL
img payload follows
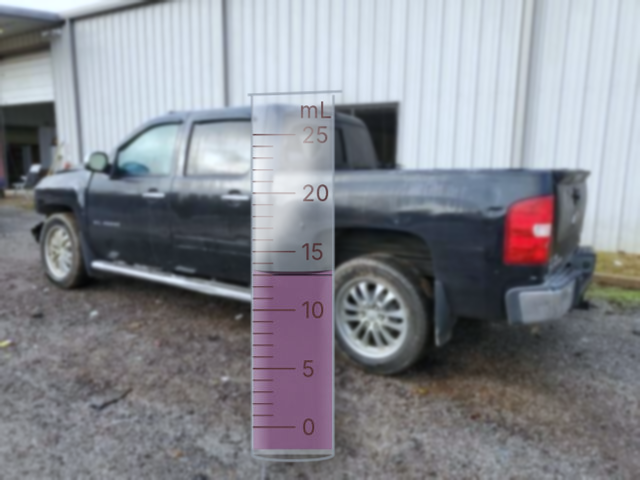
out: 13mL
